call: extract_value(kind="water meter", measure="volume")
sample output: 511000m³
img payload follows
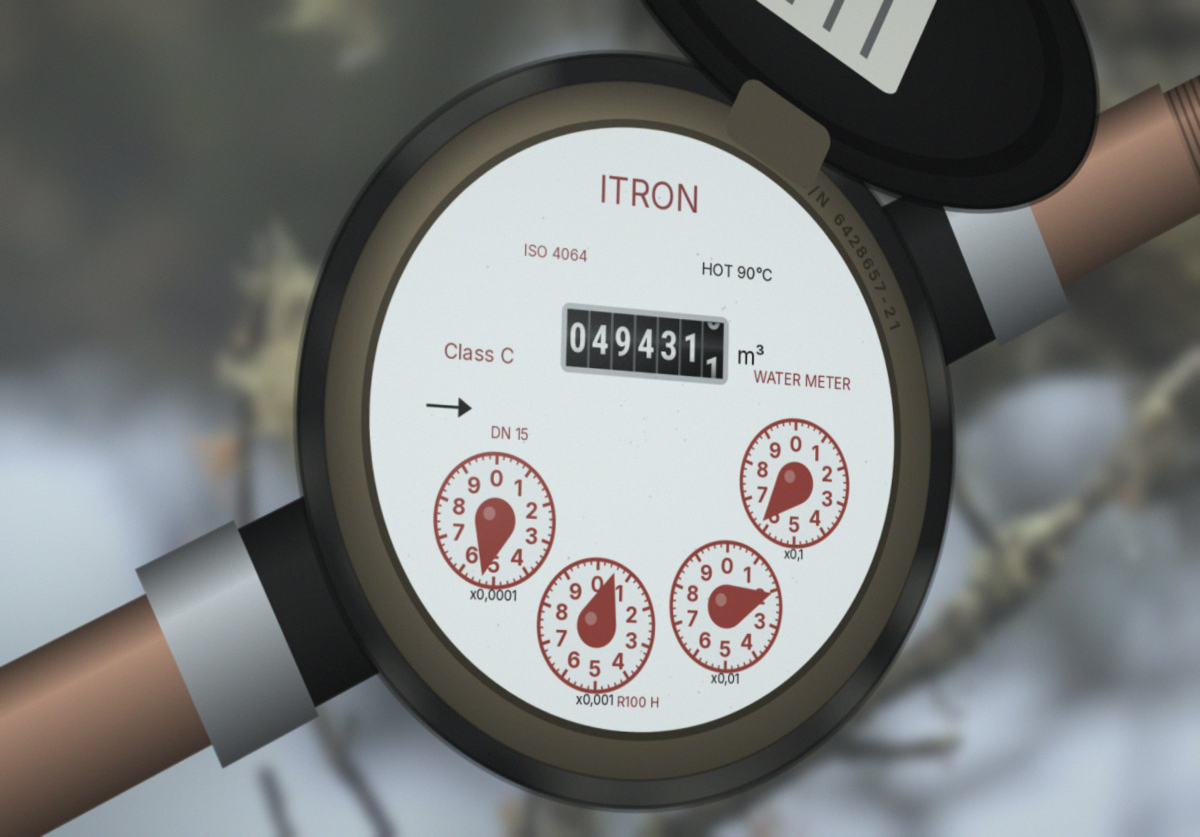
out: 494310.6205m³
